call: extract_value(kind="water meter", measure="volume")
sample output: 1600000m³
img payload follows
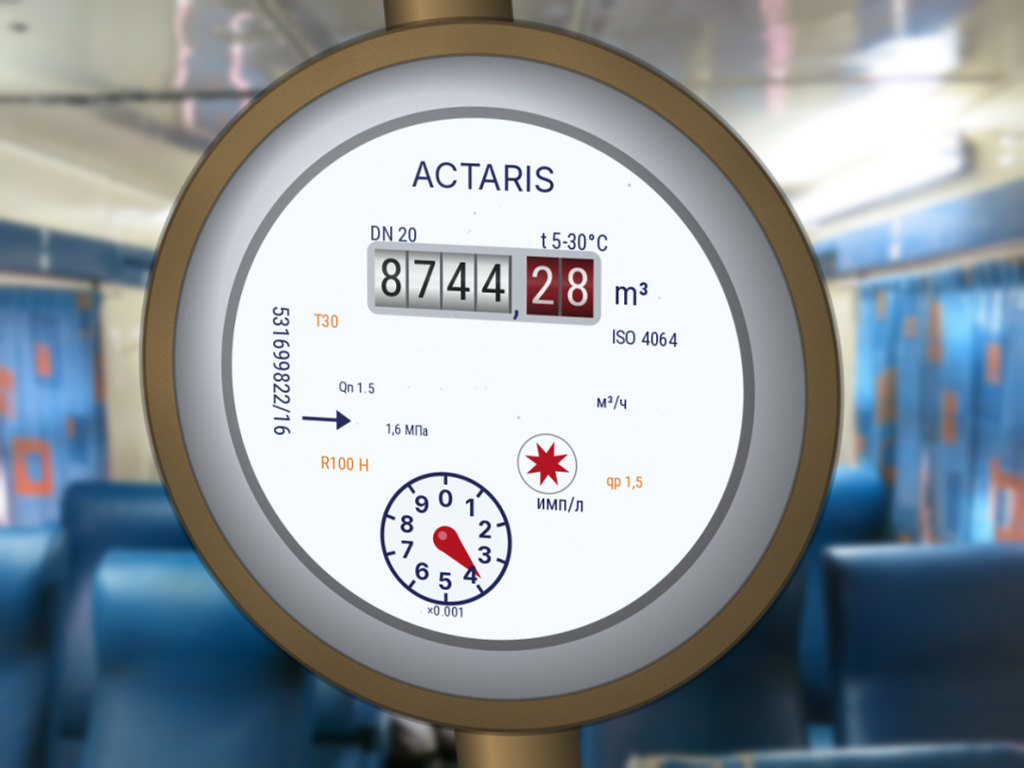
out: 8744.283m³
